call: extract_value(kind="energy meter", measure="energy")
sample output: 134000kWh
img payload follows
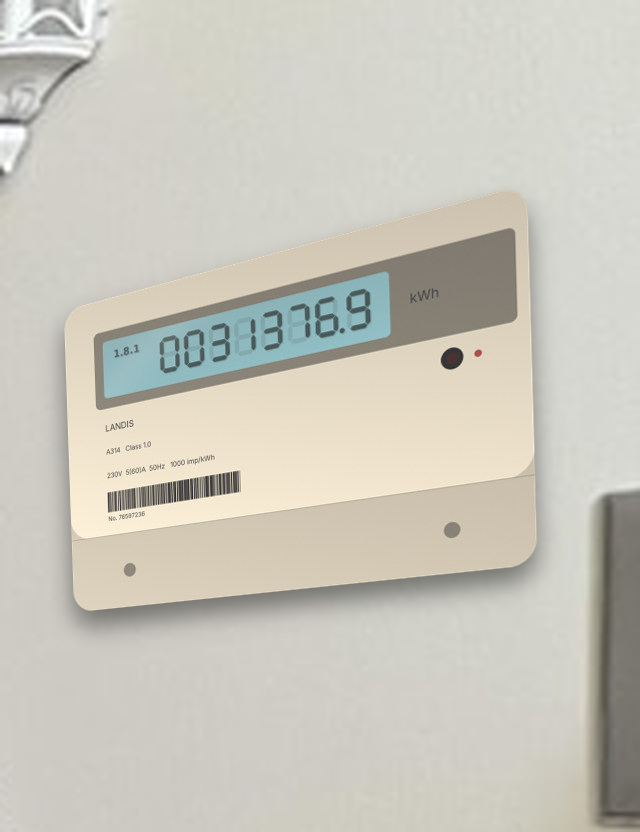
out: 31376.9kWh
